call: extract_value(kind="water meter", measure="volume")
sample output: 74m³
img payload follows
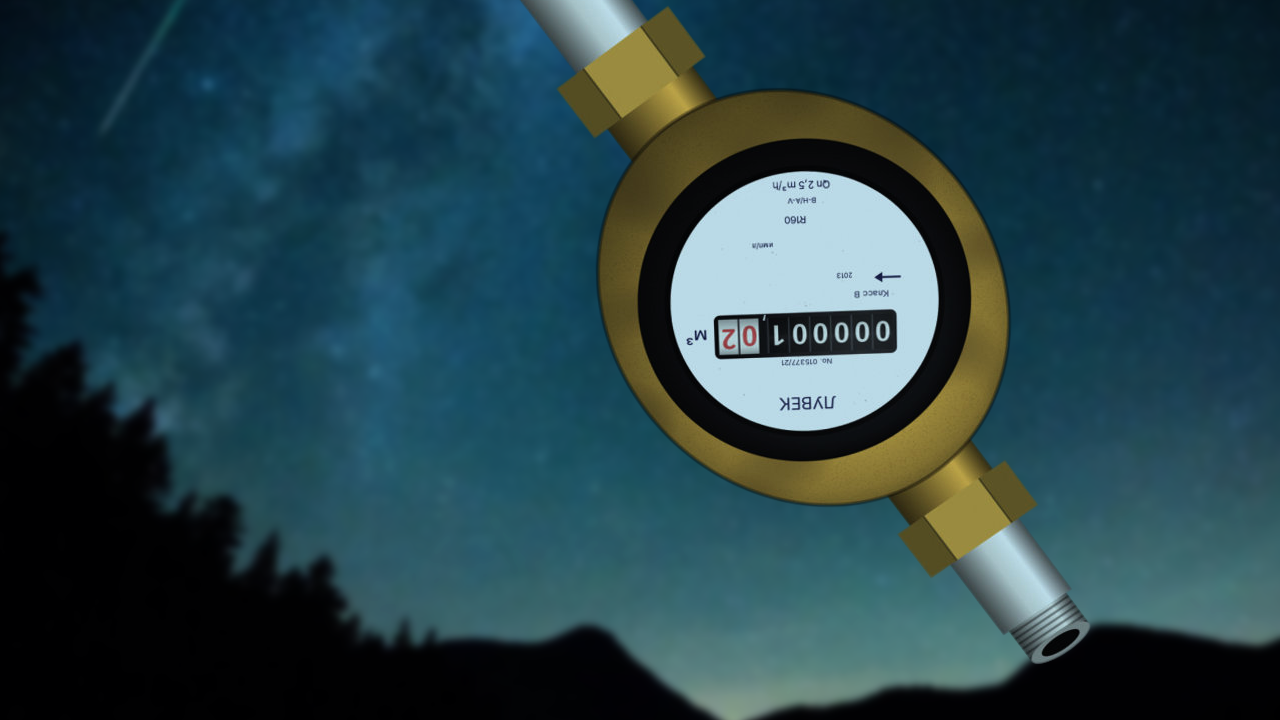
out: 1.02m³
